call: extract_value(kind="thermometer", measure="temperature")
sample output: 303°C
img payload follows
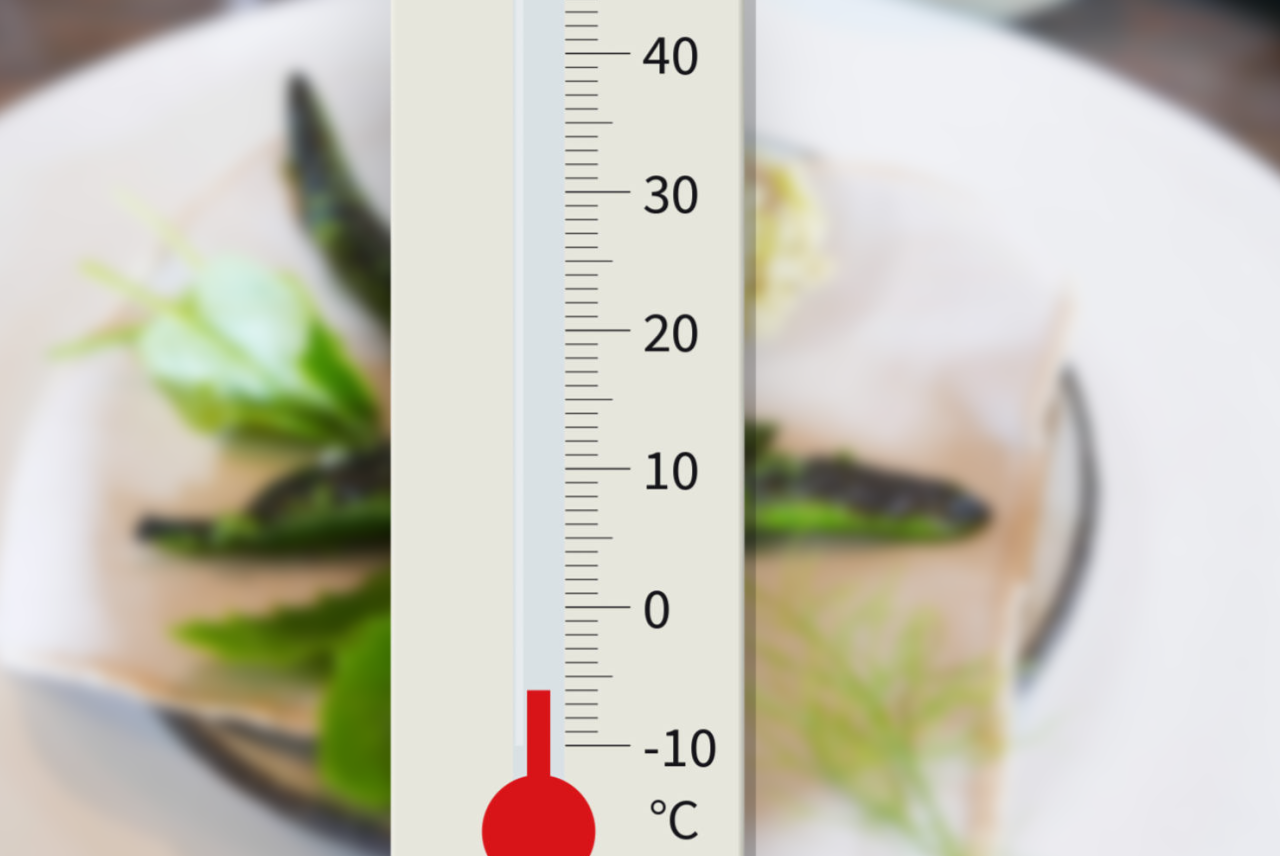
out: -6°C
